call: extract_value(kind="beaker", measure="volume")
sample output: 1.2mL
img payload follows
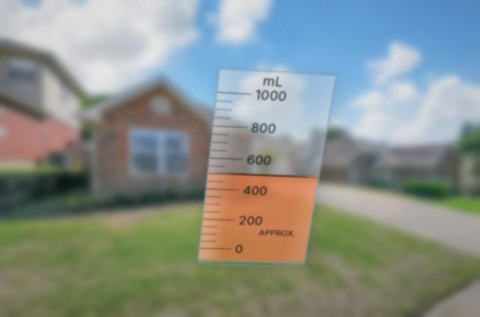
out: 500mL
